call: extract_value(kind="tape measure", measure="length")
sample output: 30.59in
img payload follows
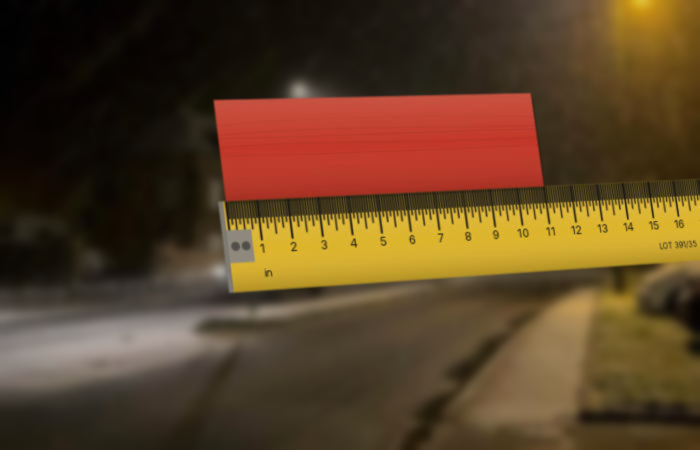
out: 11in
